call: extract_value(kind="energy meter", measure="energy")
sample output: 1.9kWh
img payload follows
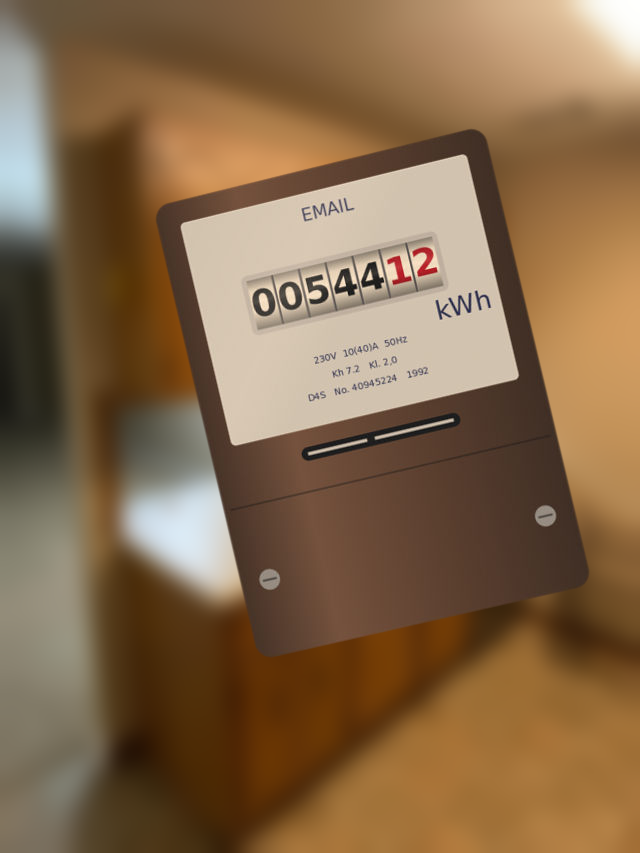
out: 544.12kWh
